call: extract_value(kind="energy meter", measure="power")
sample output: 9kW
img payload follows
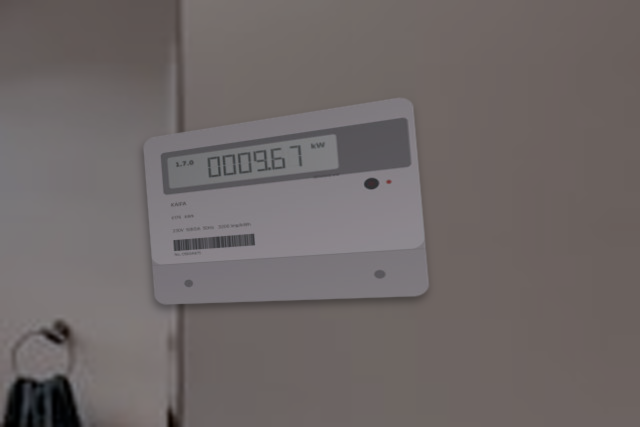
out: 9.67kW
